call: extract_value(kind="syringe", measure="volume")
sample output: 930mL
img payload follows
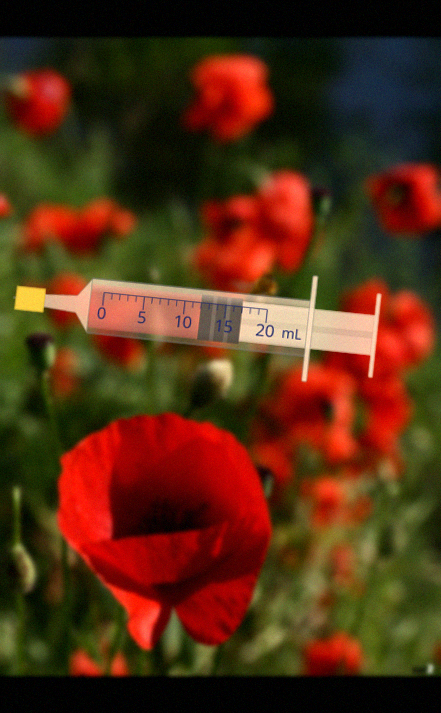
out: 12mL
